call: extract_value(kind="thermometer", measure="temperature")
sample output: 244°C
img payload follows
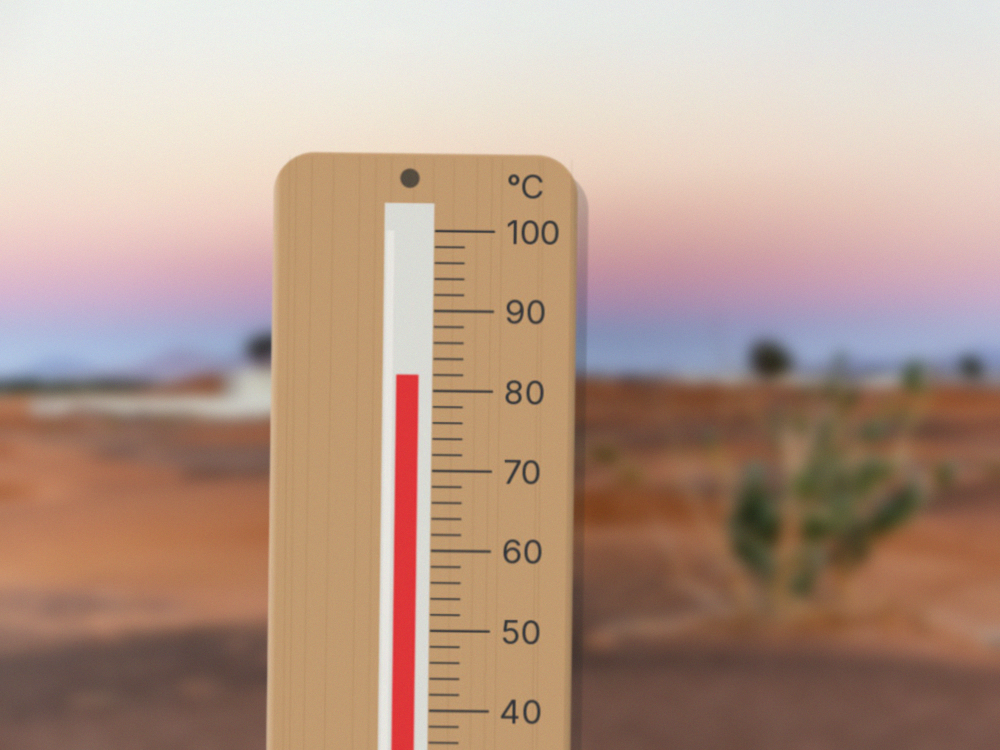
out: 82°C
